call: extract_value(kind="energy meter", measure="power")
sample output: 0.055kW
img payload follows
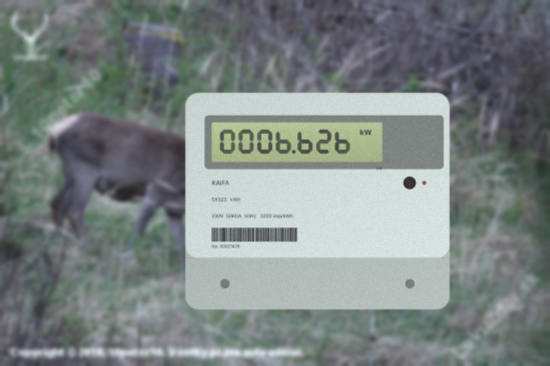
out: 6.626kW
